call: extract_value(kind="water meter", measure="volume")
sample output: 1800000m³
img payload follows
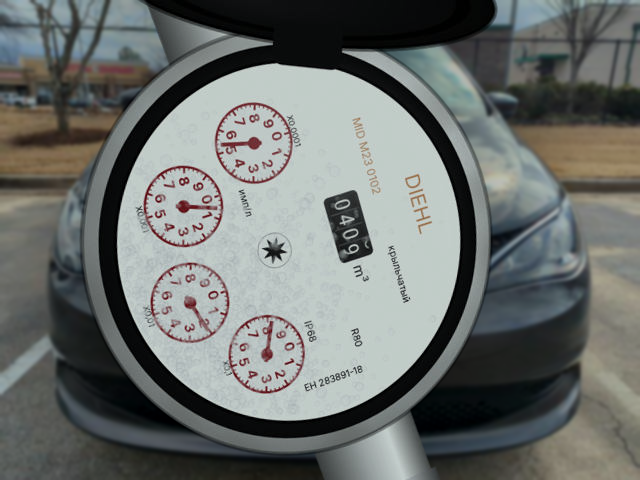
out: 408.8205m³
